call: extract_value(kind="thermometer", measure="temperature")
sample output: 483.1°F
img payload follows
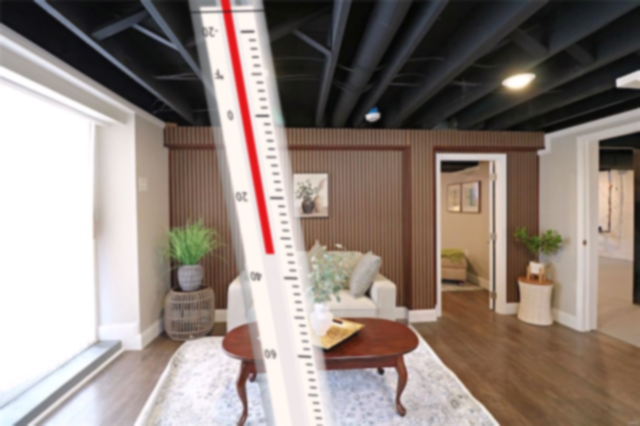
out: 34°F
